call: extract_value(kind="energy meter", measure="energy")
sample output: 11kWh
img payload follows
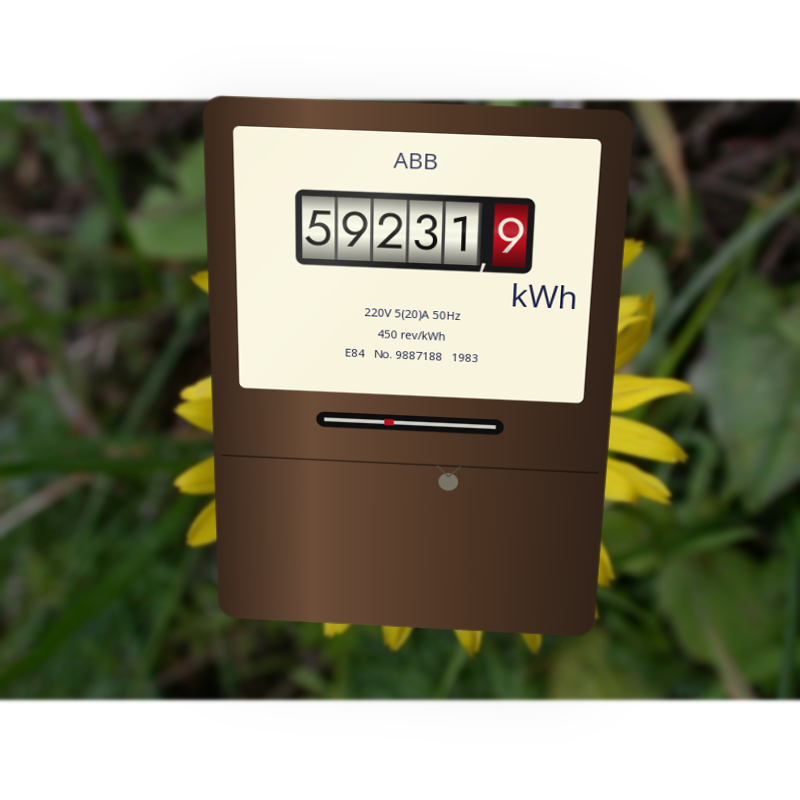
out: 59231.9kWh
